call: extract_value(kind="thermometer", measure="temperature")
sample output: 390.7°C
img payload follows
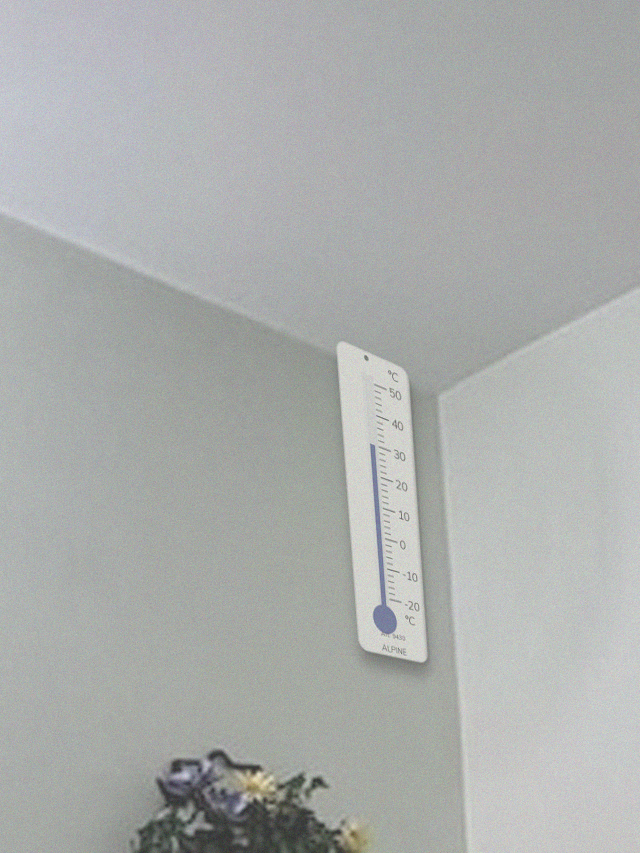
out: 30°C
